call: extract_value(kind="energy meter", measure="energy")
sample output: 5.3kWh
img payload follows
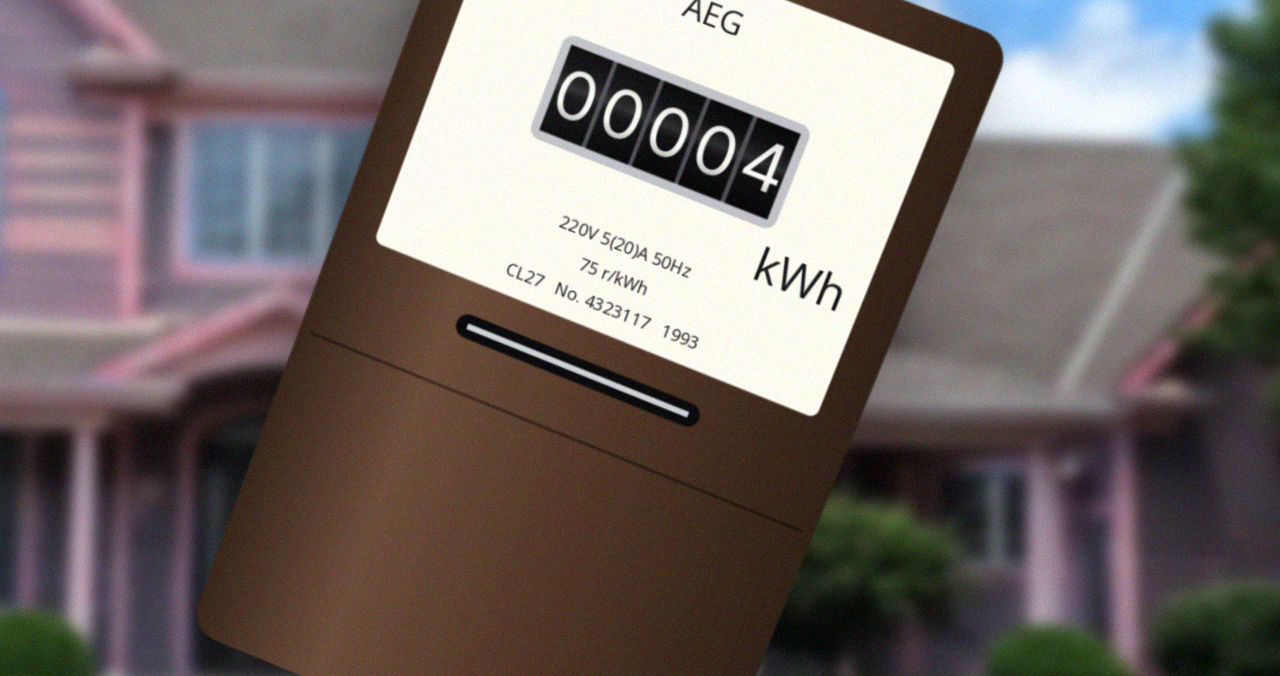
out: 4kWh
